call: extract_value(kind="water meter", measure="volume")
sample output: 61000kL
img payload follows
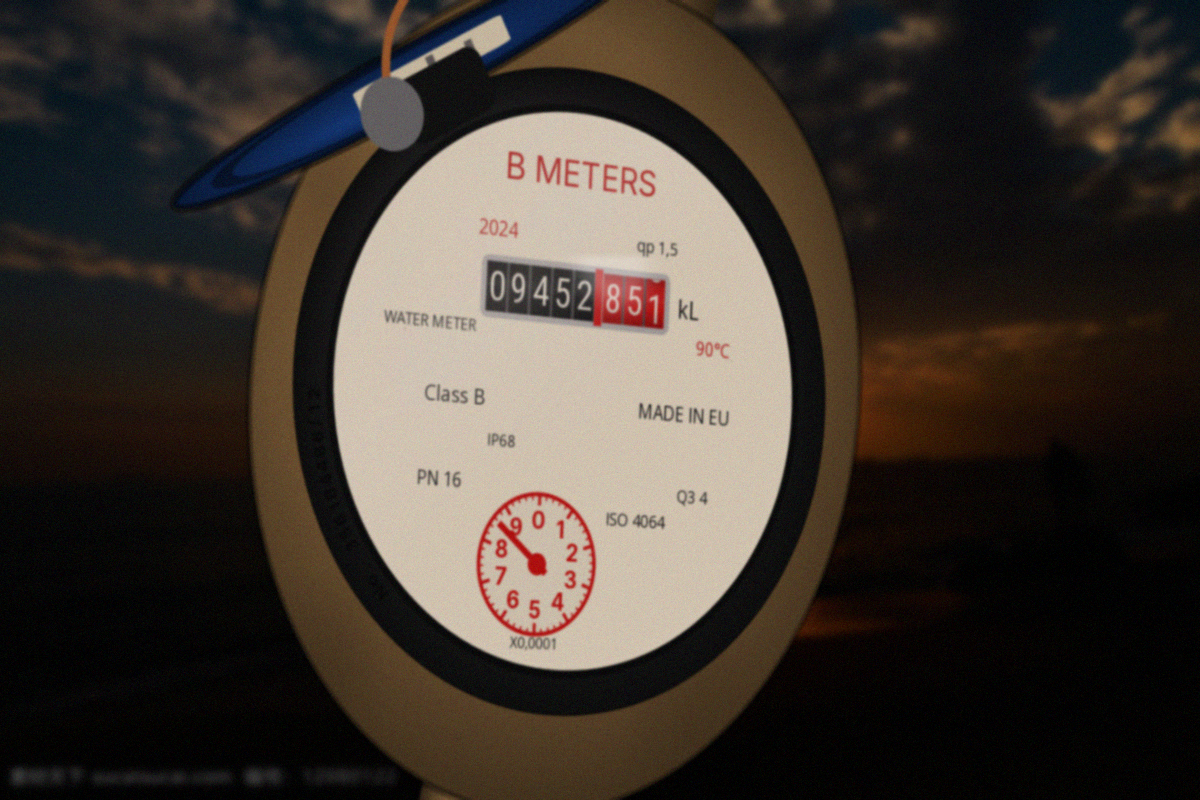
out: 9452.8508kL
